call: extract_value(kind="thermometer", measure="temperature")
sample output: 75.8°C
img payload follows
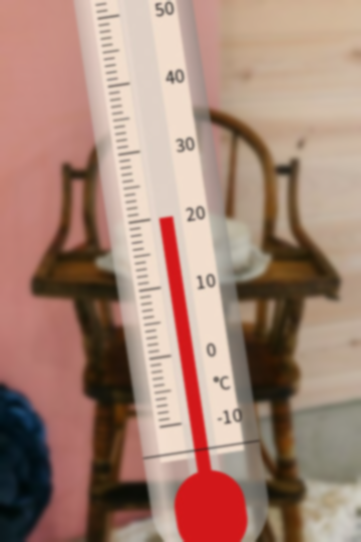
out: 20°C
